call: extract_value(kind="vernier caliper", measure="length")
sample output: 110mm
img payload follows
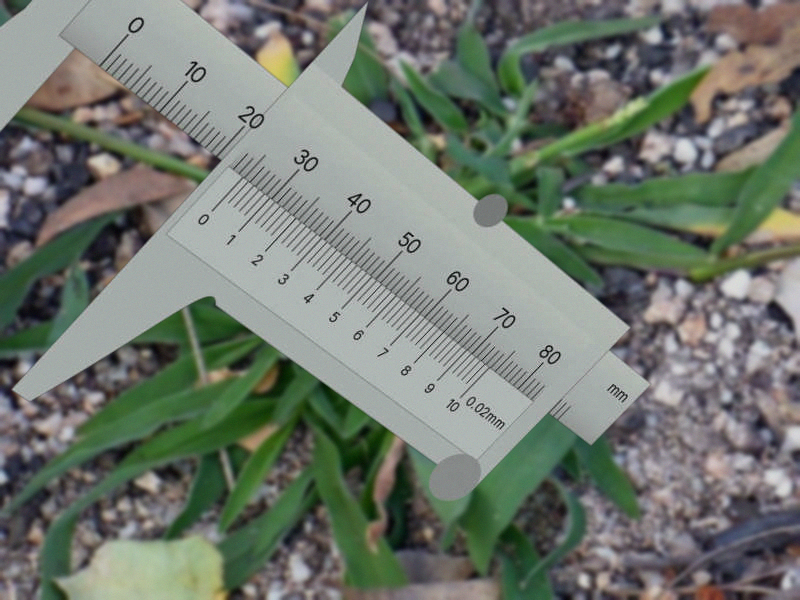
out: 24.8mm
